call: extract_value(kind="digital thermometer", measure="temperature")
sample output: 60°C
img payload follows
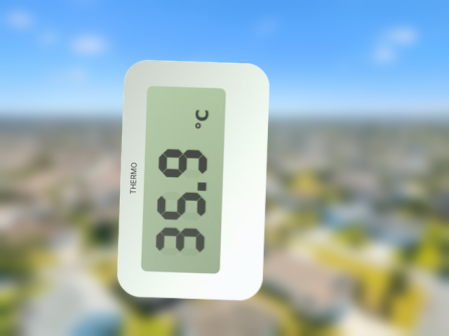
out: 35.9°C
